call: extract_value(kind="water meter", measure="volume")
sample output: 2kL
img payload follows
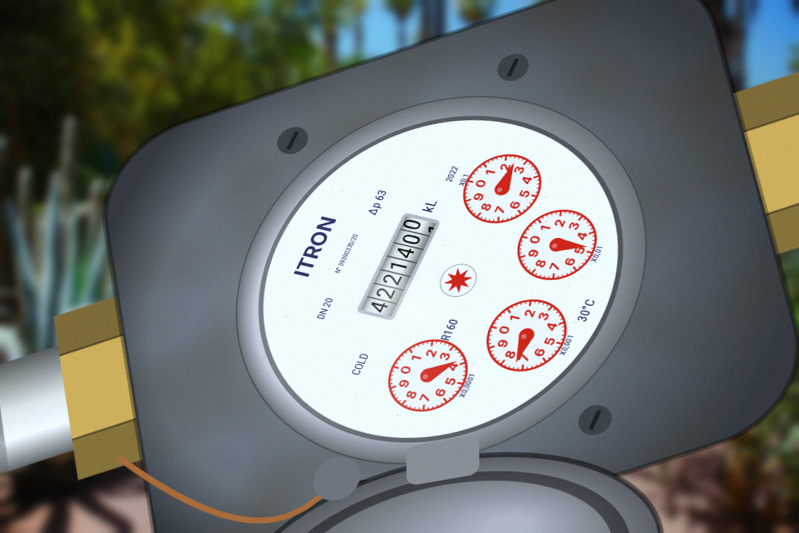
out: 4221400.2473kL
